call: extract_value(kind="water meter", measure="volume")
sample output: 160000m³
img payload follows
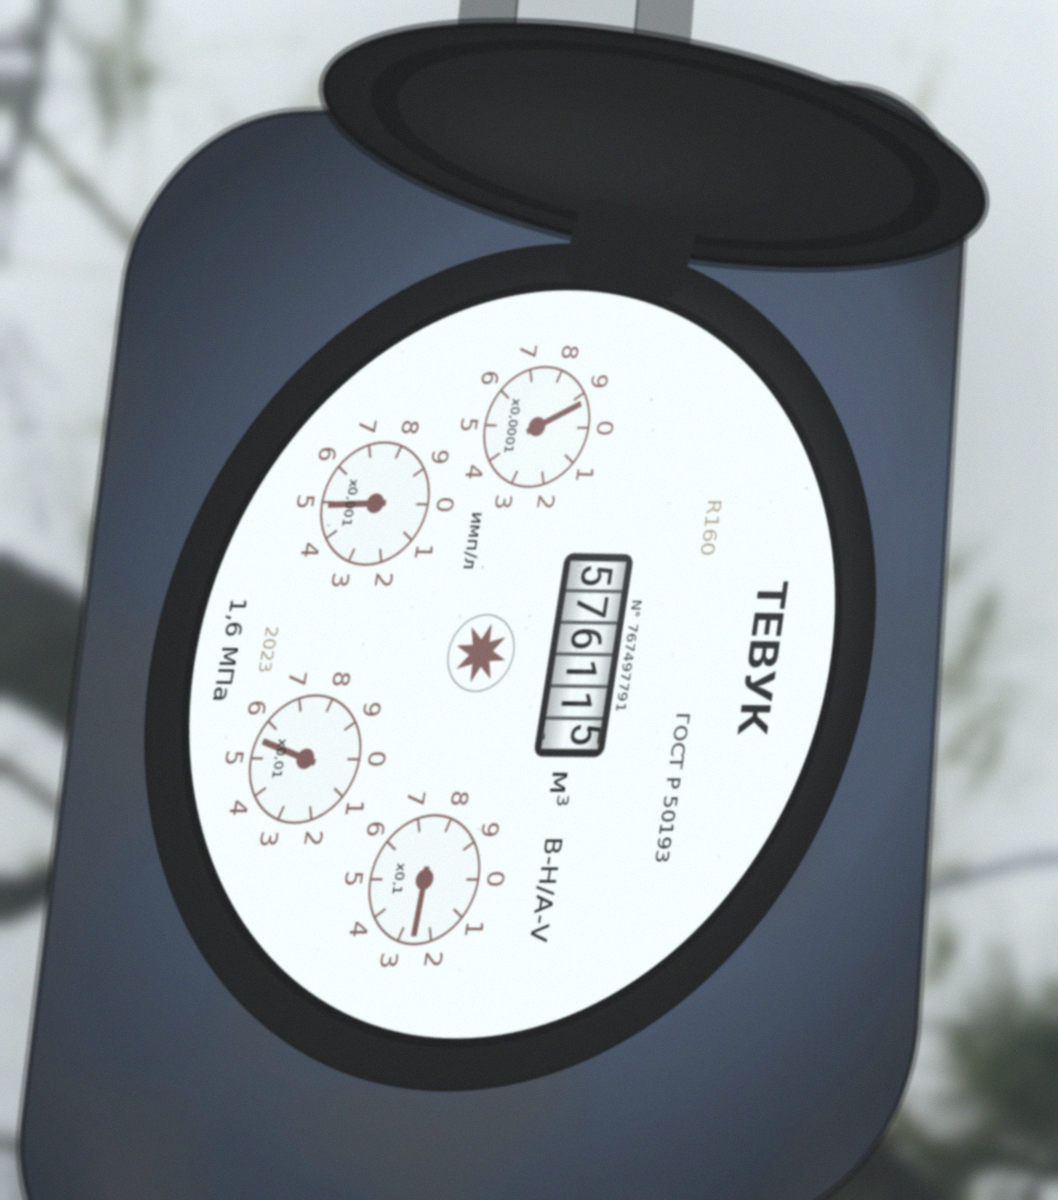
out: 576115.2549m³
